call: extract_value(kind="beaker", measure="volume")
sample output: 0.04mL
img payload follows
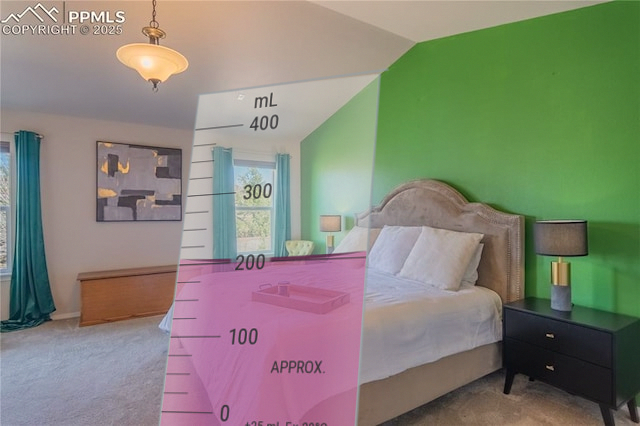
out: 200mL
